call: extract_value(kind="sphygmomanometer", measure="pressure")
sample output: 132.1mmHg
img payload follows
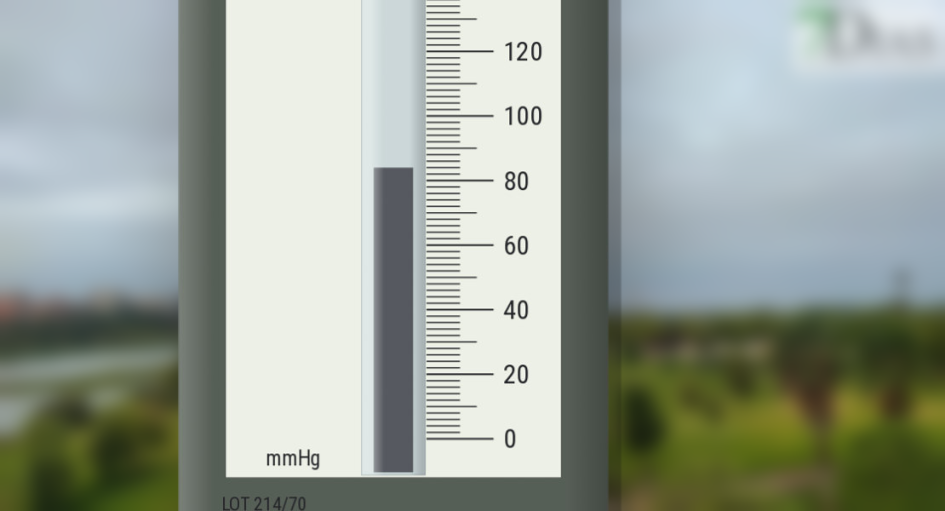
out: 84mmHg
